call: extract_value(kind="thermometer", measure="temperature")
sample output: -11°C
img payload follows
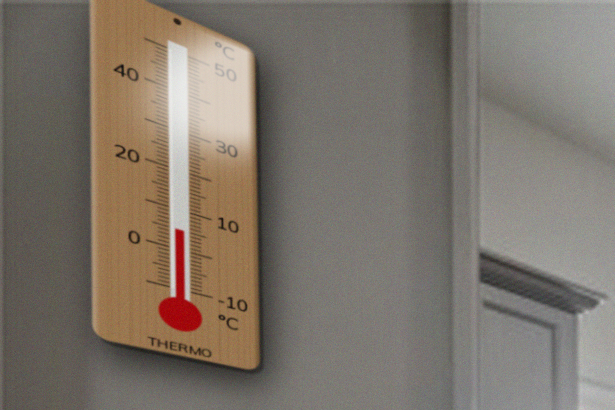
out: 5°C
